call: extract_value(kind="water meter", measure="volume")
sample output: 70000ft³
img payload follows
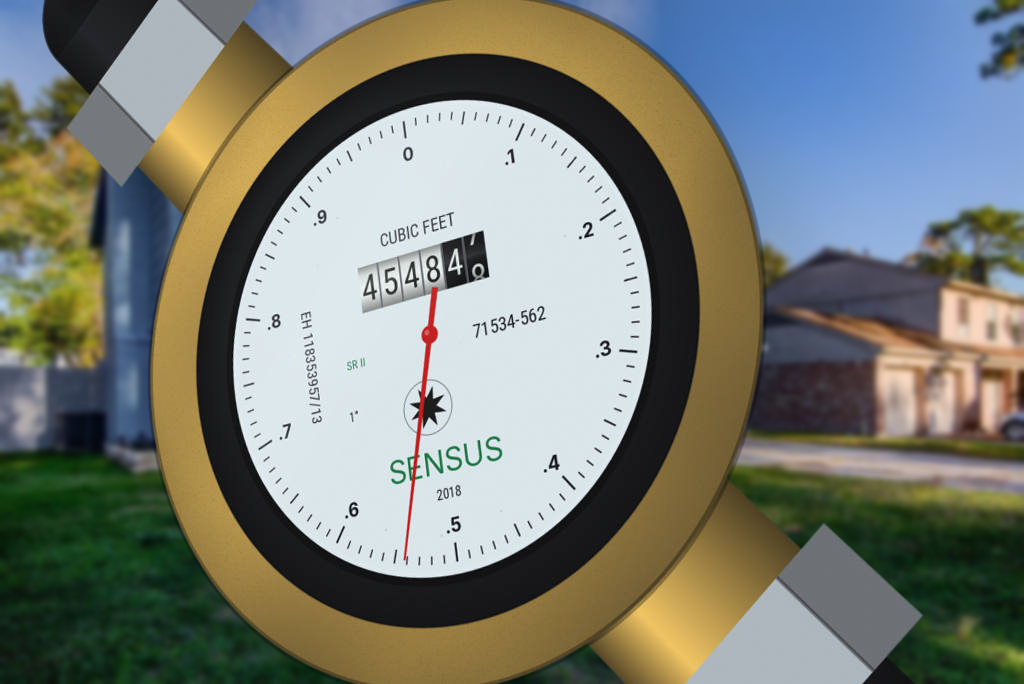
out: 454847.54ft³
